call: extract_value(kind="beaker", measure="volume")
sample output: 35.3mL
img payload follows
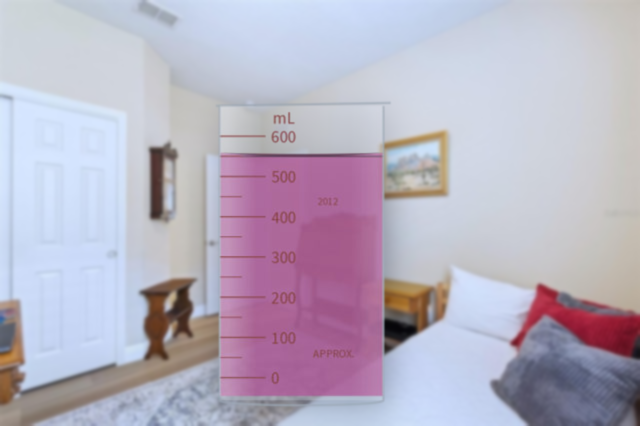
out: 550mL
